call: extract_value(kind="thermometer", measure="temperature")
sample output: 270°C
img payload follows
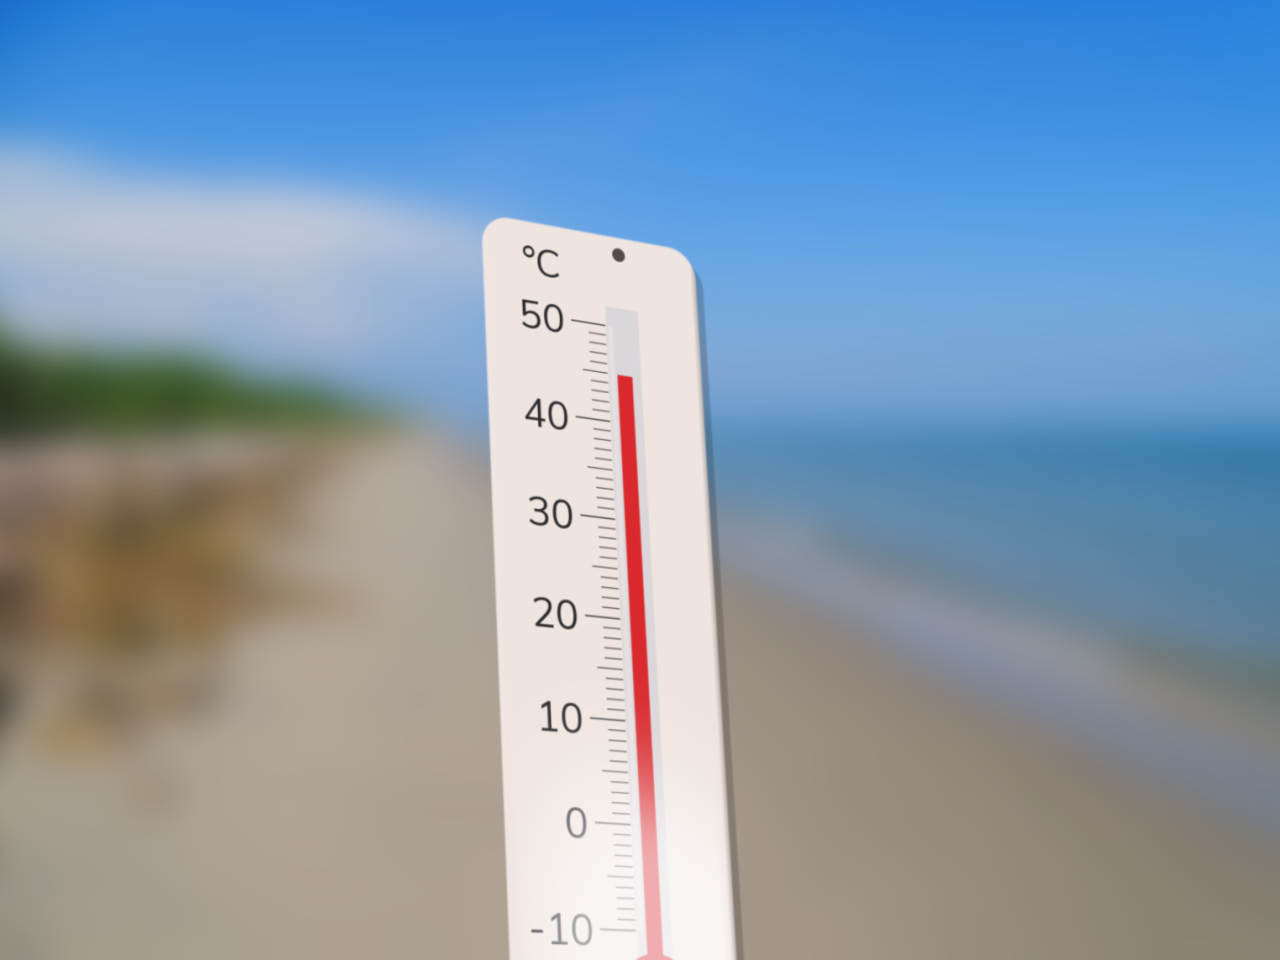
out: 45°C
